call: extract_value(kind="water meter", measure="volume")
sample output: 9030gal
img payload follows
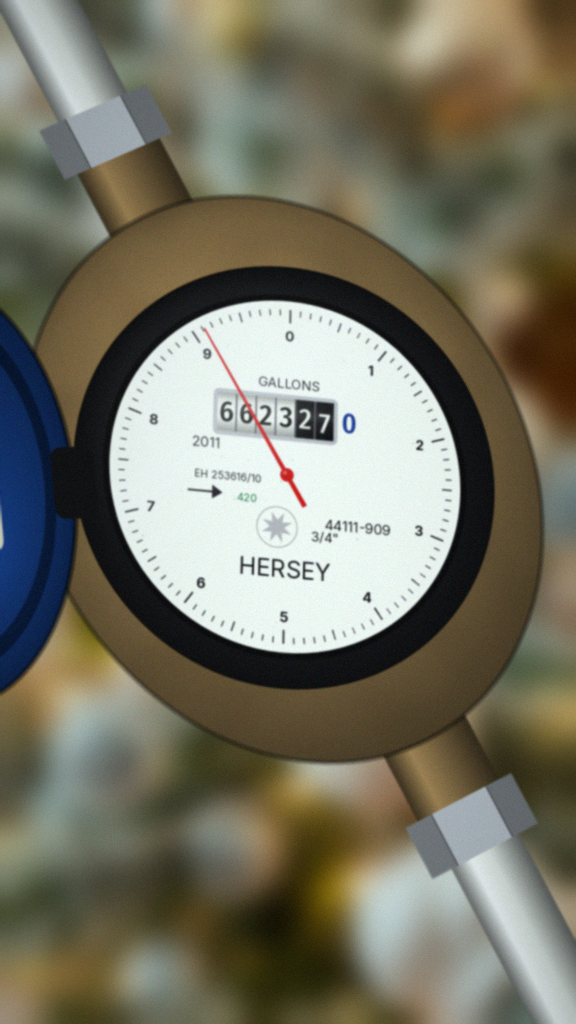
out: 6623269.1gal
